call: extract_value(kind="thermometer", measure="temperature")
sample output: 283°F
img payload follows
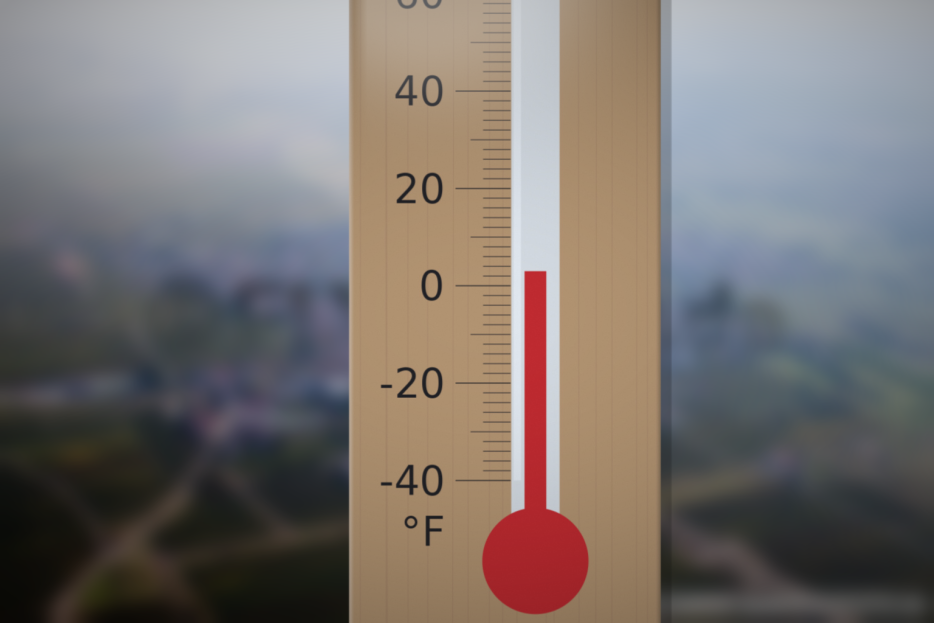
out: 3°F
